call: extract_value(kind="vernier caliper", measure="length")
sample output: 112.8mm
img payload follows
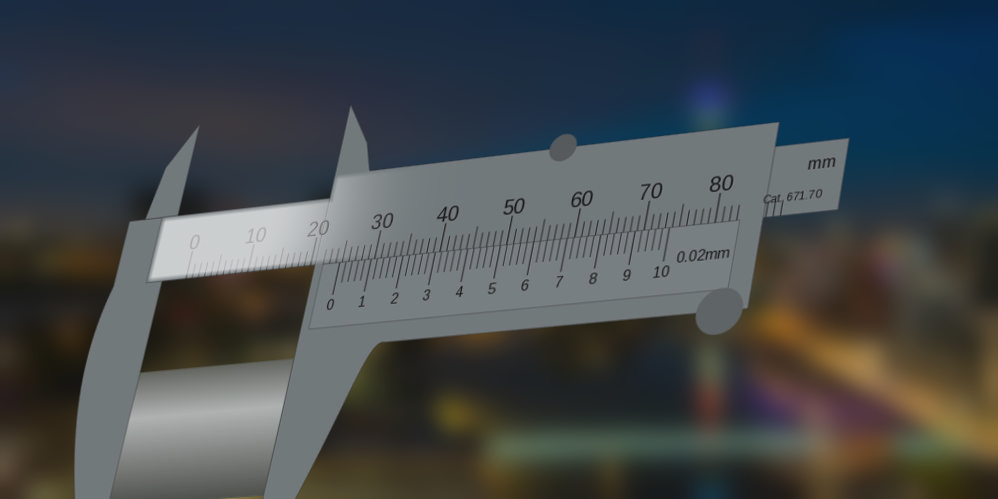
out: 24.6mm
